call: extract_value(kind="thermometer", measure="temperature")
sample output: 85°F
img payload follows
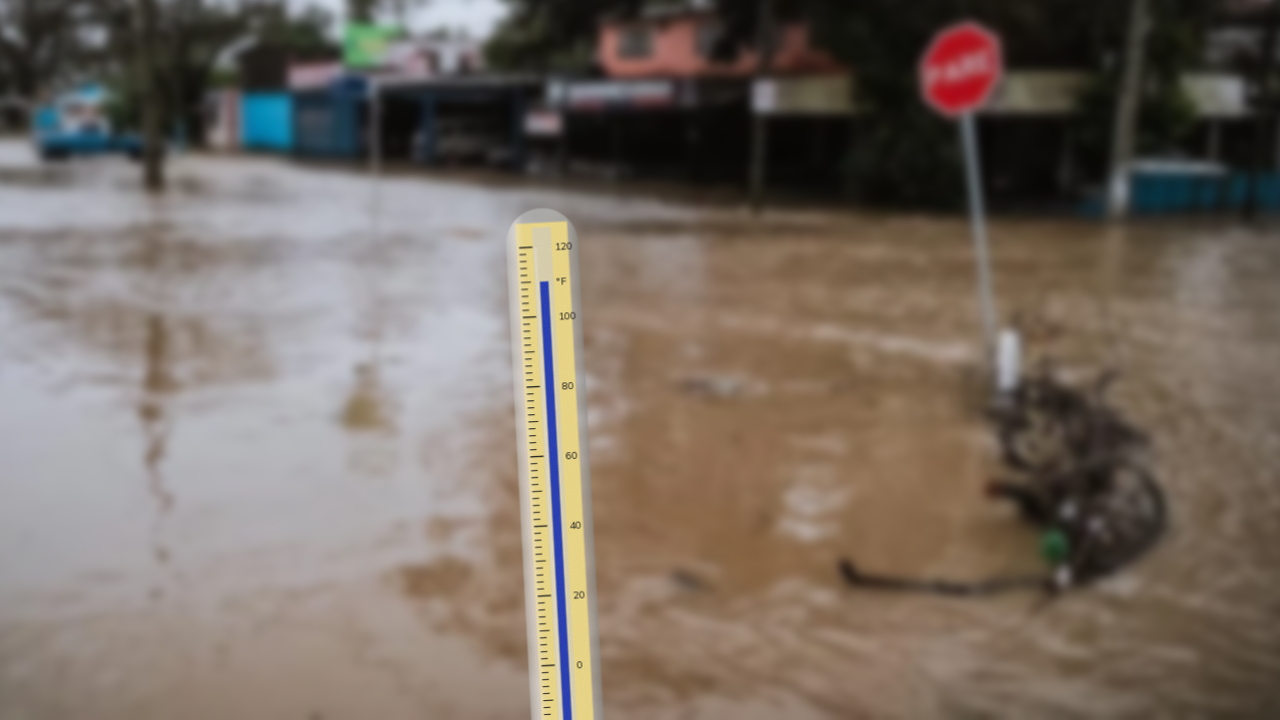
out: 110°F
